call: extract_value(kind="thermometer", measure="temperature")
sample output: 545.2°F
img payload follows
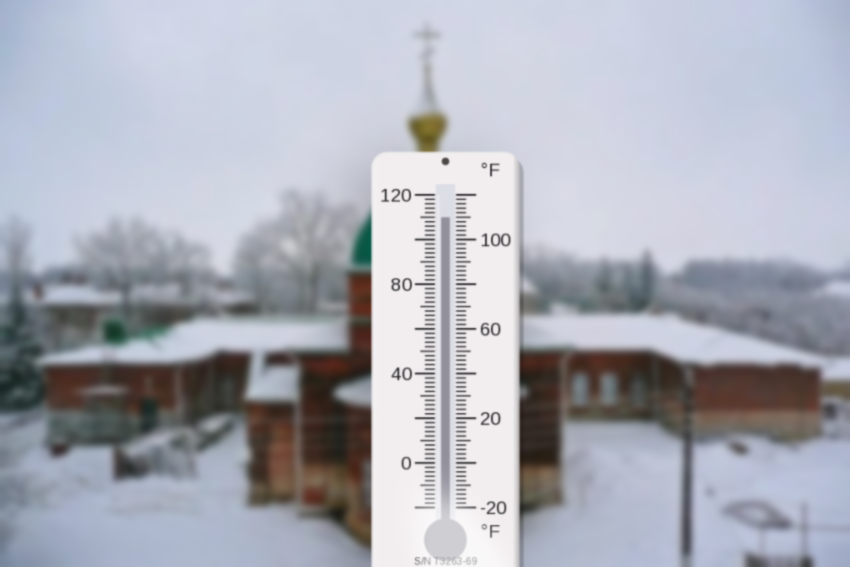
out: 110°F
